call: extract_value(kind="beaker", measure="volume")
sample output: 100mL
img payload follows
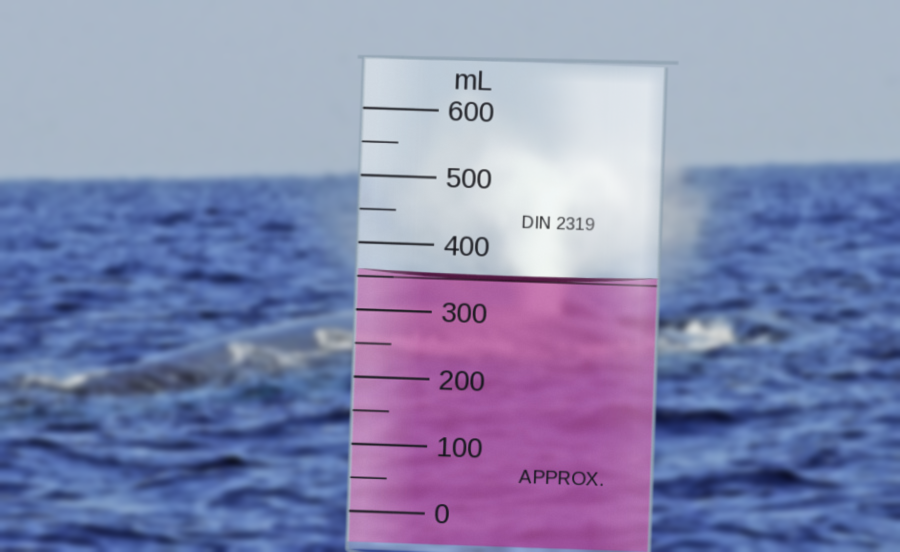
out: 350mL
